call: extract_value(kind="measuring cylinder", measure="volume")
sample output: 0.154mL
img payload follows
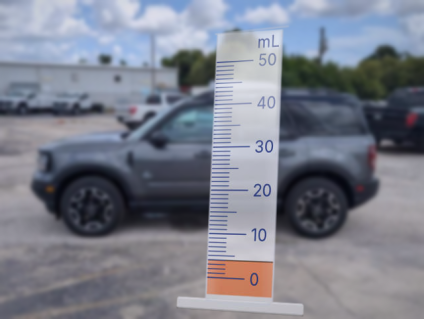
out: 4mL
